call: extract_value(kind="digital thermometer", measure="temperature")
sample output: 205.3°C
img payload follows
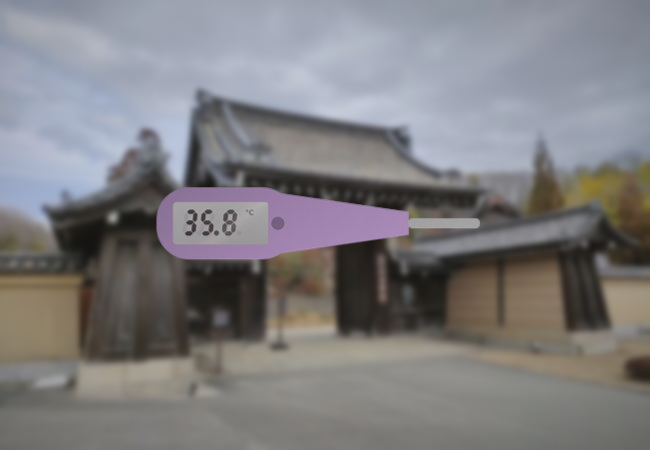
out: 35.8°C
